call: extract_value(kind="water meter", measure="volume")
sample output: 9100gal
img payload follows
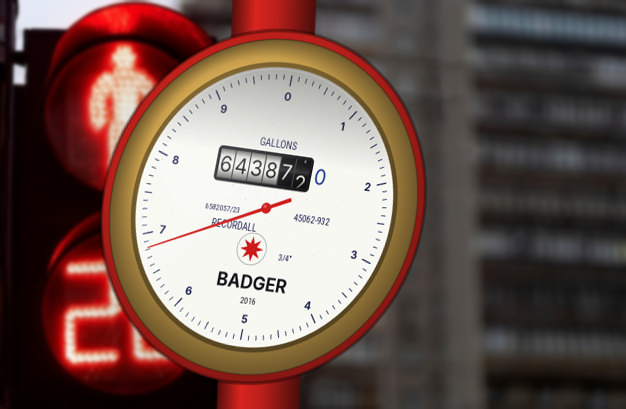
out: 6438716.8gal
